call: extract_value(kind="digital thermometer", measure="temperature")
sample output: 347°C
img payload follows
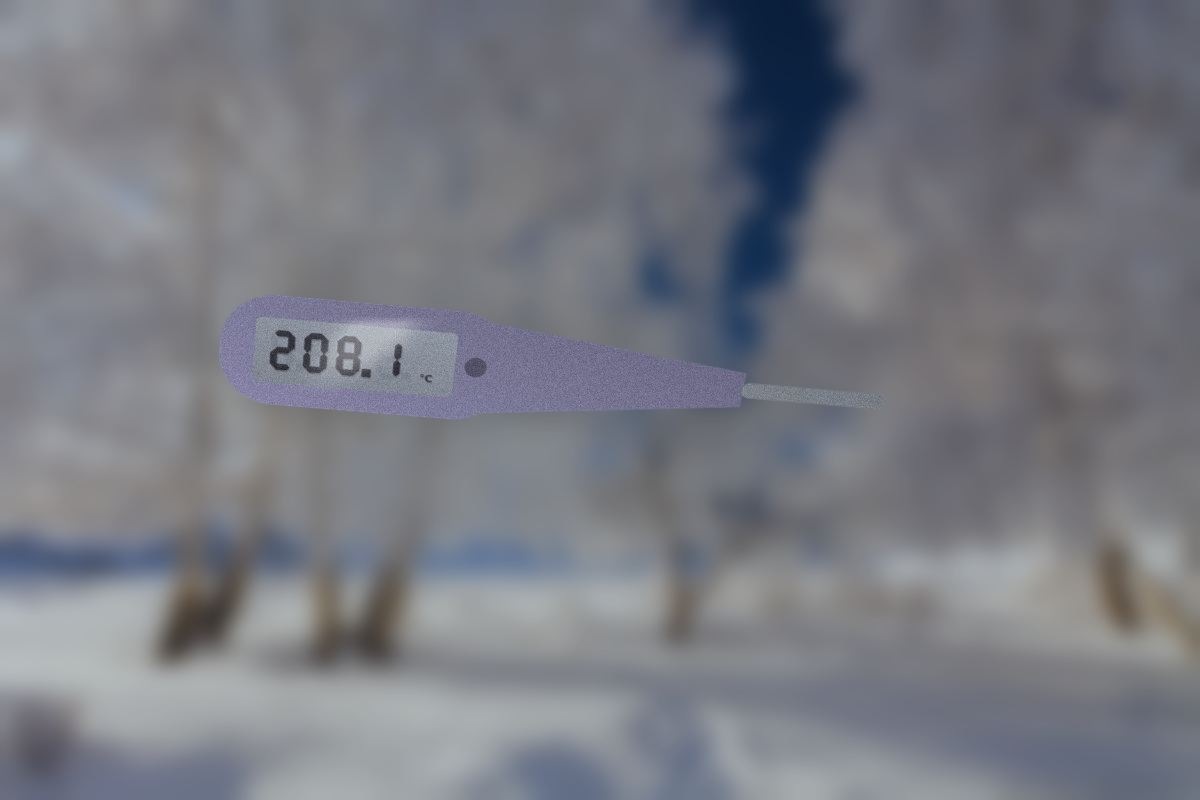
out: 208.1°C
